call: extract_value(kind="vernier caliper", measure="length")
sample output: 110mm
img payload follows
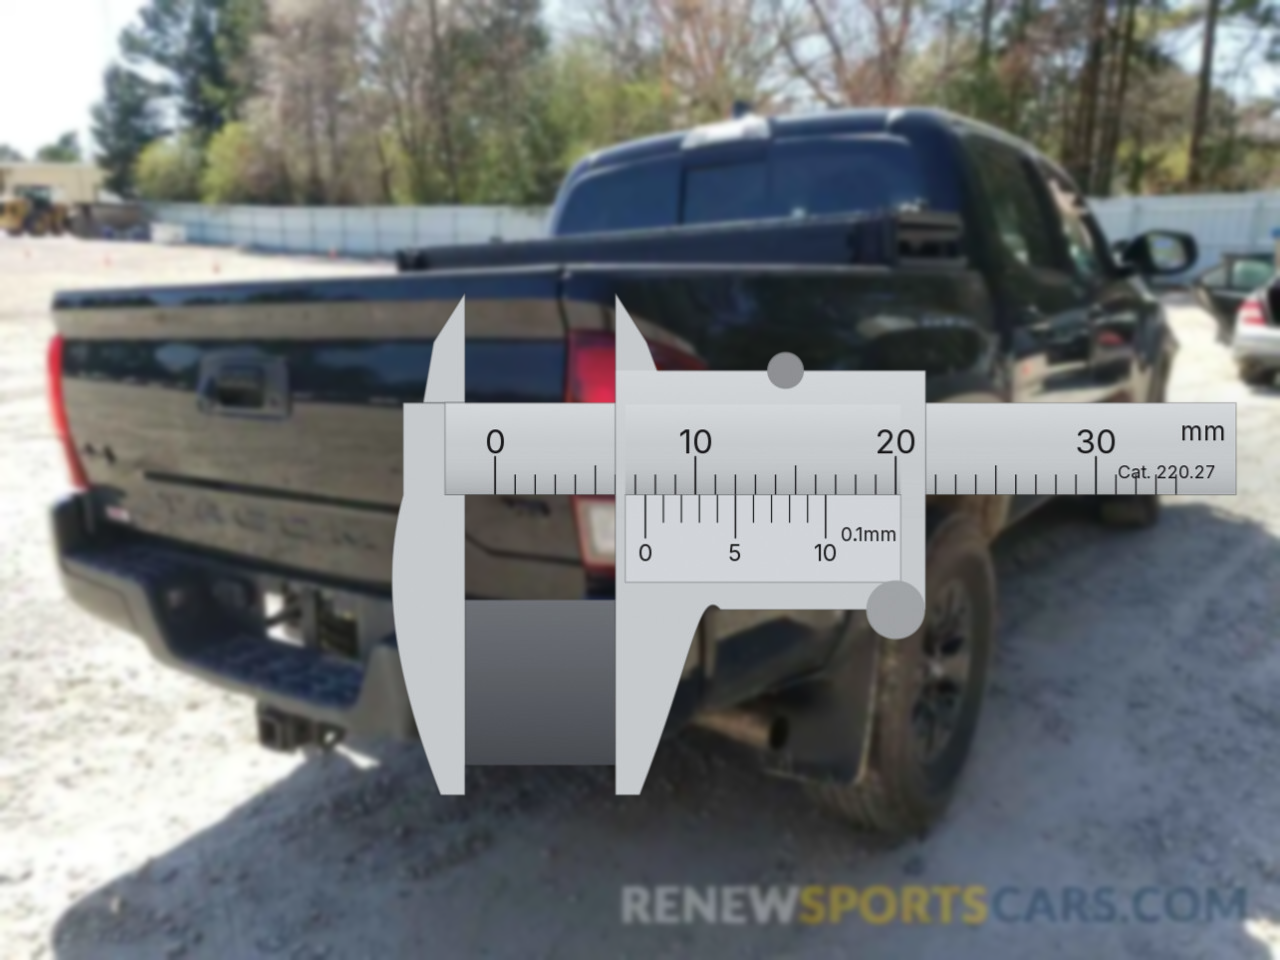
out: 7.5mm
